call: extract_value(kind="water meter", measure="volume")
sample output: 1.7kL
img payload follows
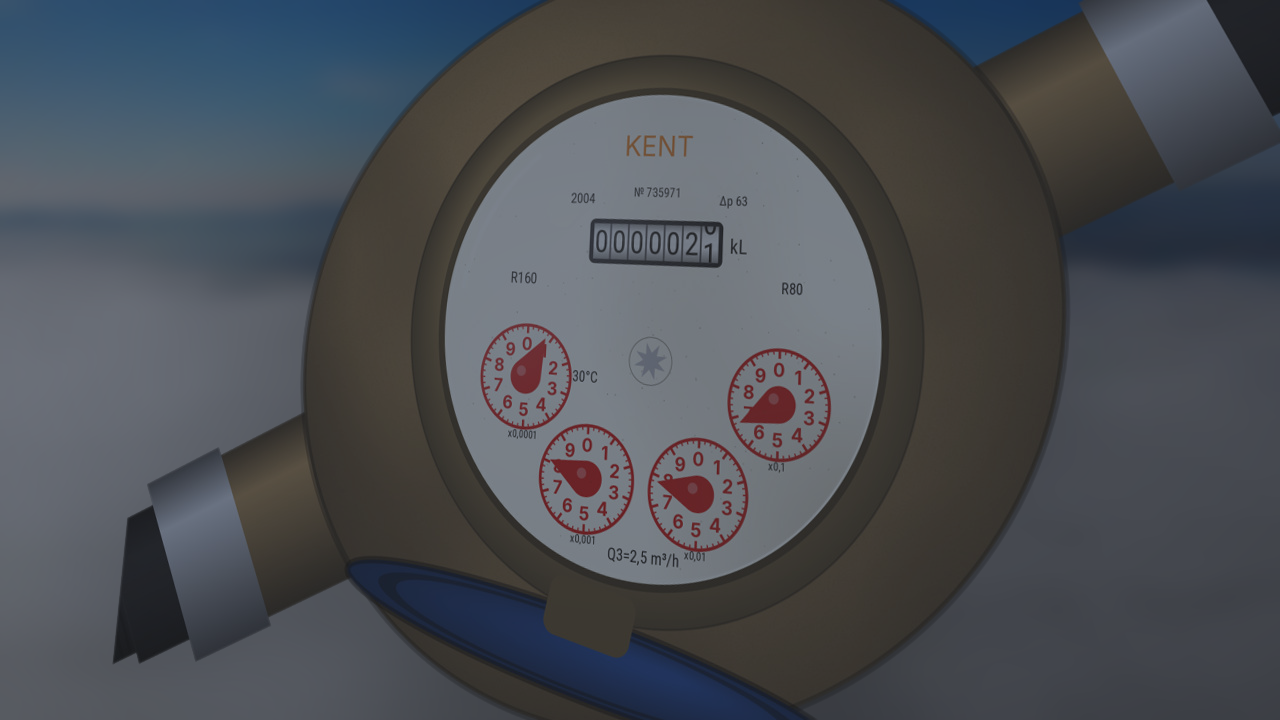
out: 20.6780kL
